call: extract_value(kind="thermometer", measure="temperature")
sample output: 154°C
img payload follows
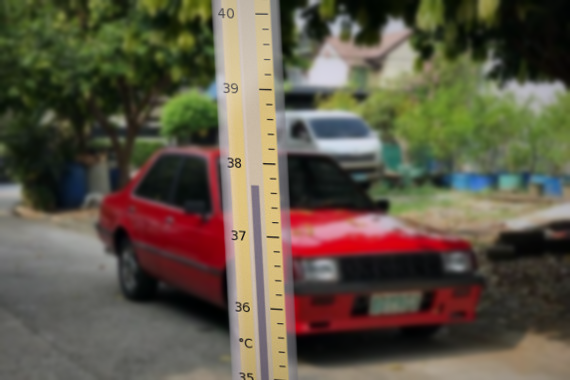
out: 37.7°C
